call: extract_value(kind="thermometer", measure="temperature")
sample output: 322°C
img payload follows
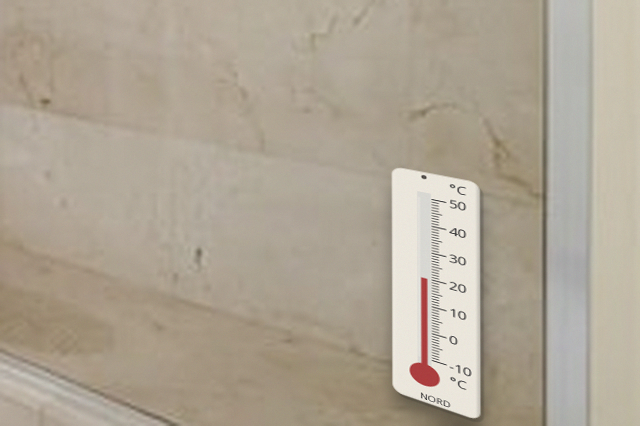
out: 20°C
